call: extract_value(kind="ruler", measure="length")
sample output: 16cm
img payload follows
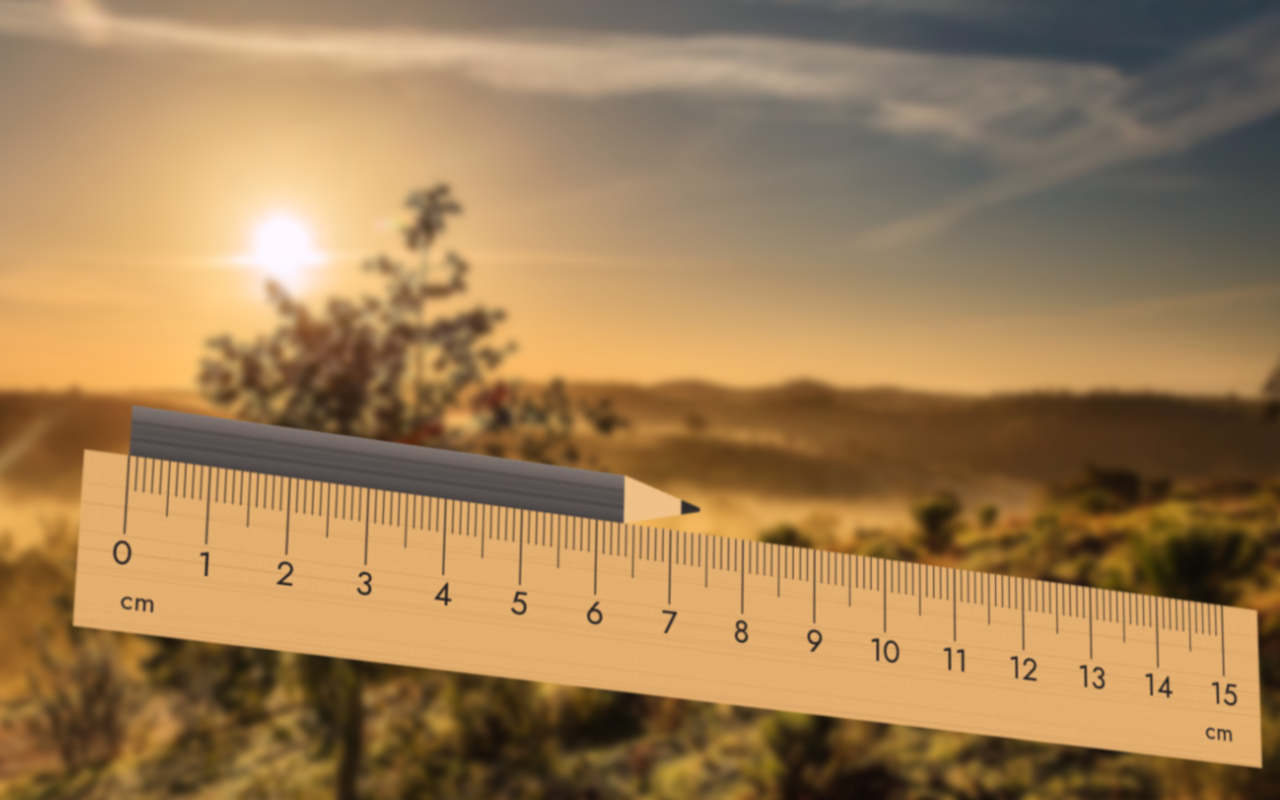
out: 7.4cm
